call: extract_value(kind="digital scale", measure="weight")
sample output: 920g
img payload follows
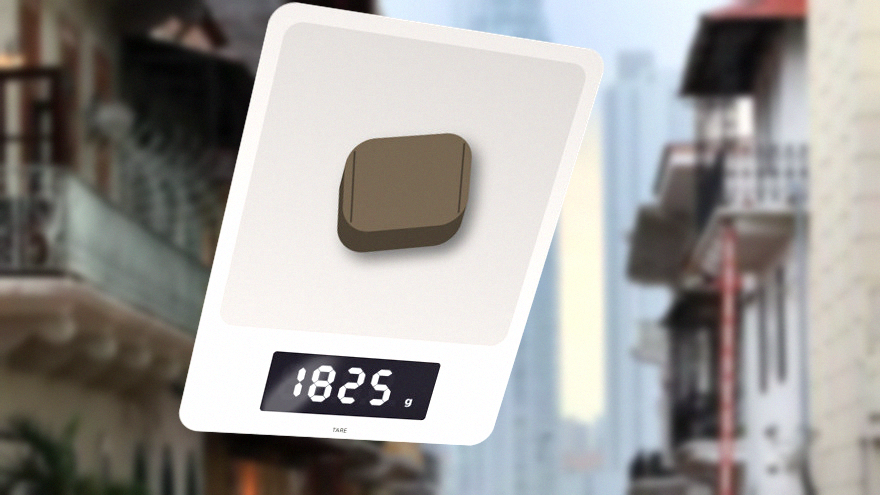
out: 1825g
